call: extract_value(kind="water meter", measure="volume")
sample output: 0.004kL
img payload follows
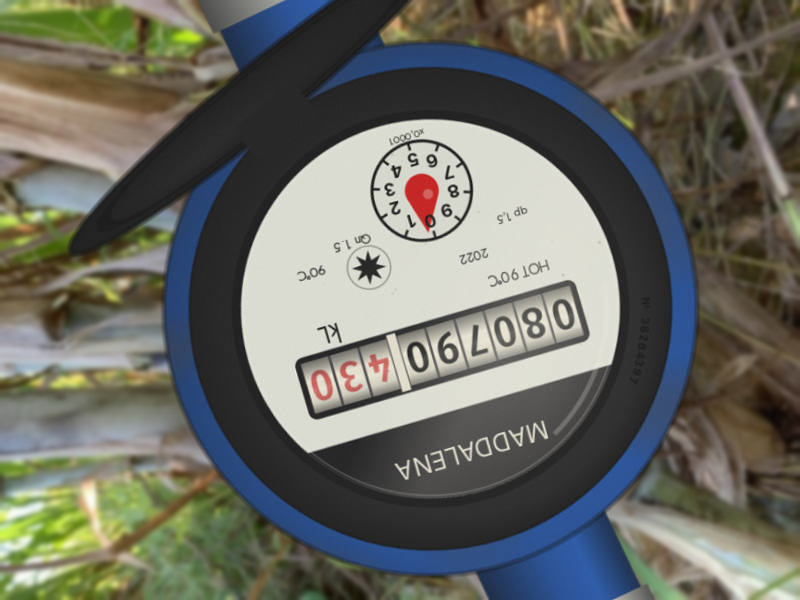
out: 80790.4300kL
